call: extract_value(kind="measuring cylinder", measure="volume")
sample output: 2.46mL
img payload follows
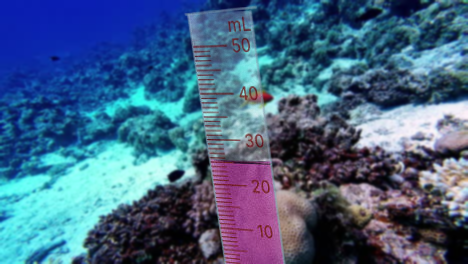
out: 25mL
